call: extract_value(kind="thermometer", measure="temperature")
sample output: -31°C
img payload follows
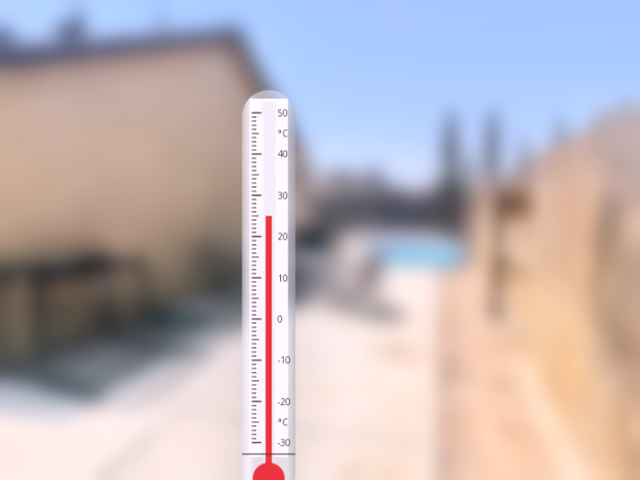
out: 25°C
